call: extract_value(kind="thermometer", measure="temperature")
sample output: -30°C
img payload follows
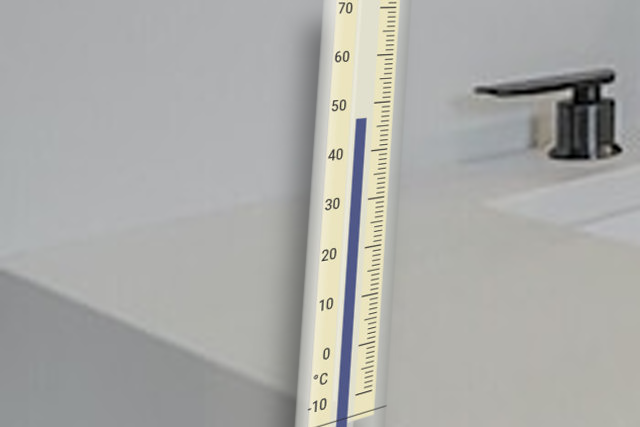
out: 47°C
